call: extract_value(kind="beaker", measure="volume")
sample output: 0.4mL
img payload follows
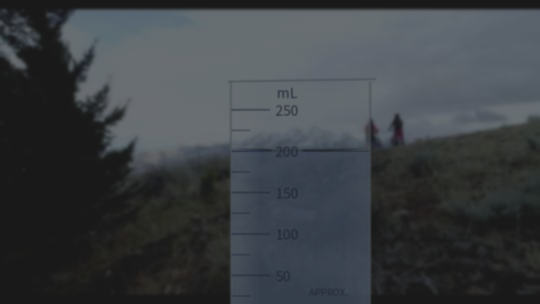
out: 200mL
